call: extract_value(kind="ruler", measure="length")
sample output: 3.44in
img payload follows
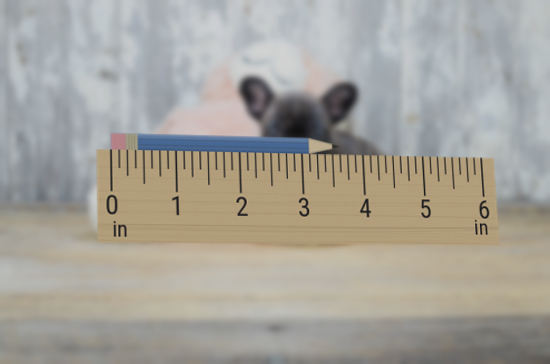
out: 3.625in
